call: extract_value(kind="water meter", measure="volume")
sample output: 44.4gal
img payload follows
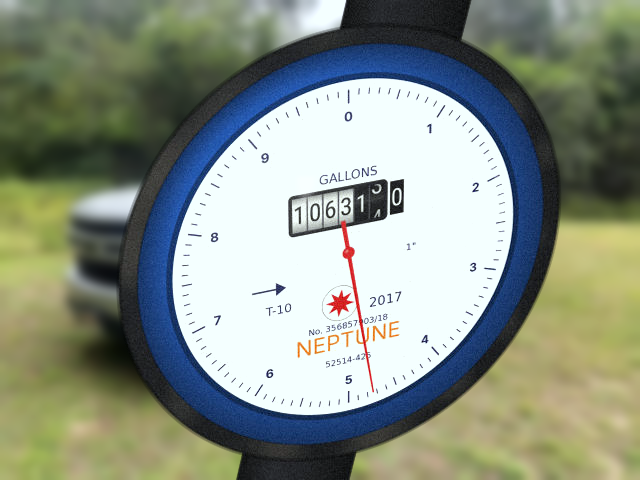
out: 1063134.7gal
